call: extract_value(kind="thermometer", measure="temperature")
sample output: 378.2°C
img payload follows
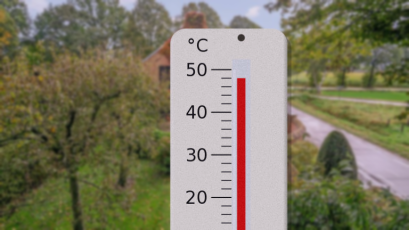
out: 48°C
